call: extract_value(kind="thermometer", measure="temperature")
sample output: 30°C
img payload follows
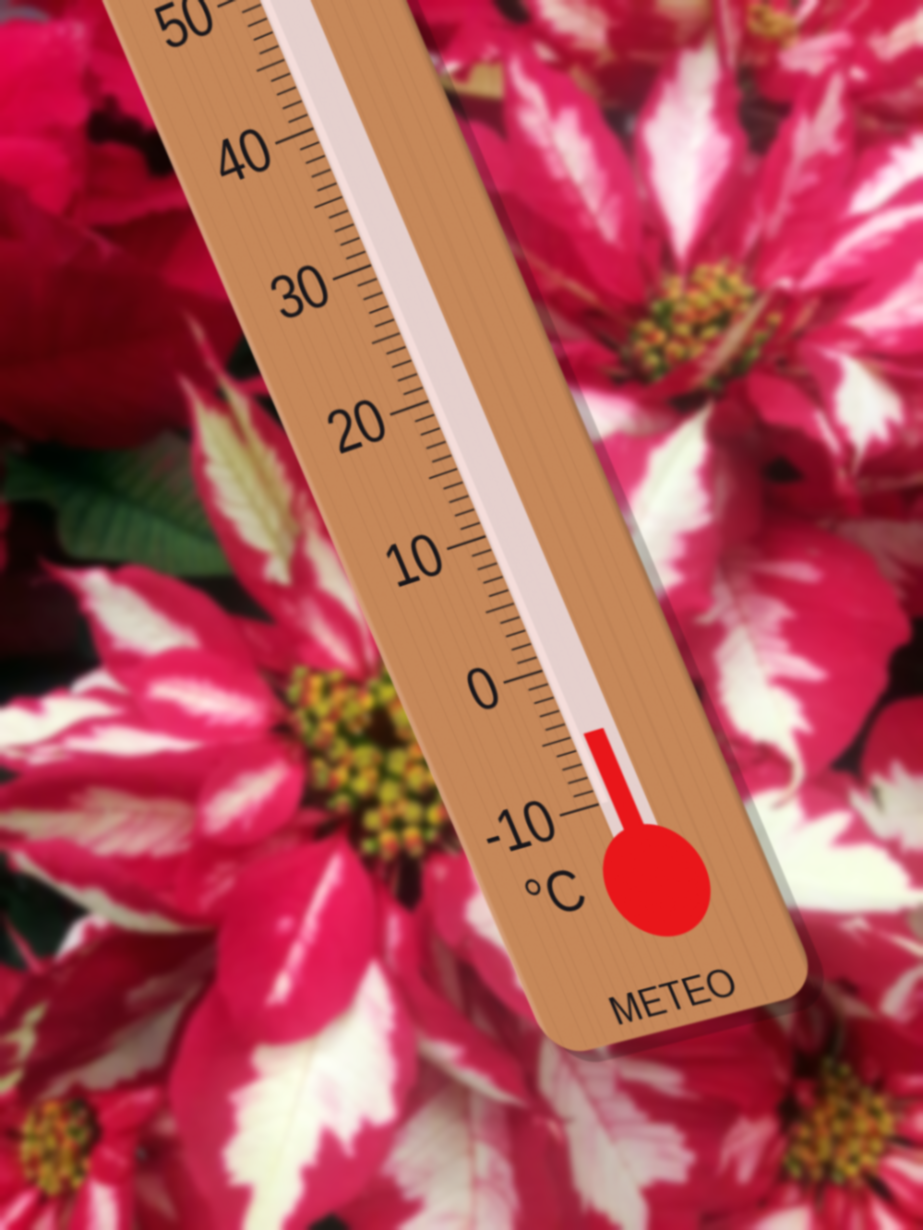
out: -5°C
